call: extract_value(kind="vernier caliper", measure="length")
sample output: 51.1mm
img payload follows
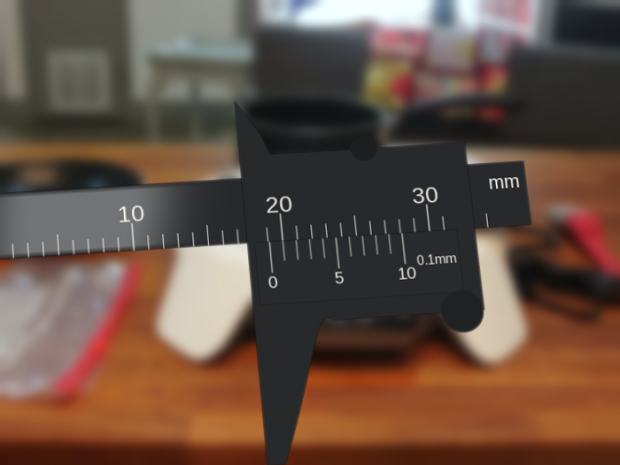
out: 19.1mm
